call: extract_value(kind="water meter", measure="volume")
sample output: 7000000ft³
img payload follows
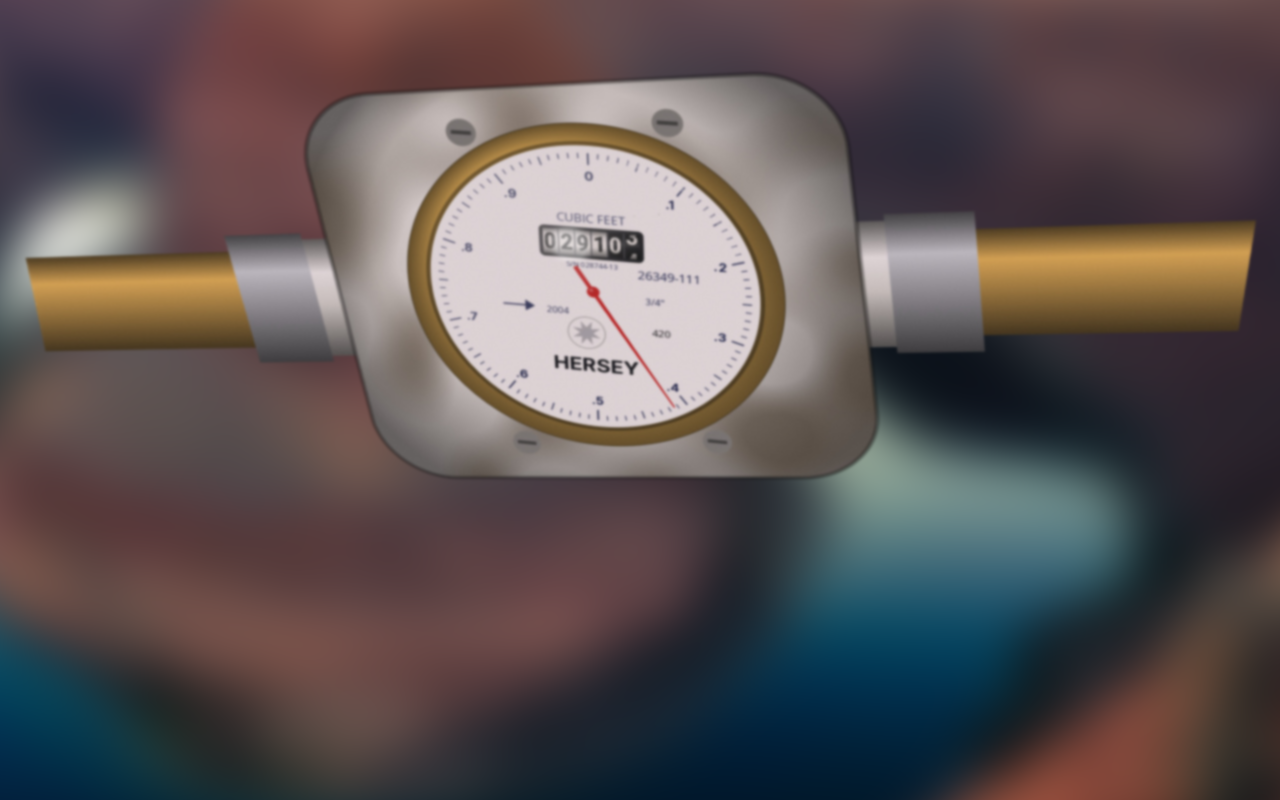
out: 29103.41ft³
